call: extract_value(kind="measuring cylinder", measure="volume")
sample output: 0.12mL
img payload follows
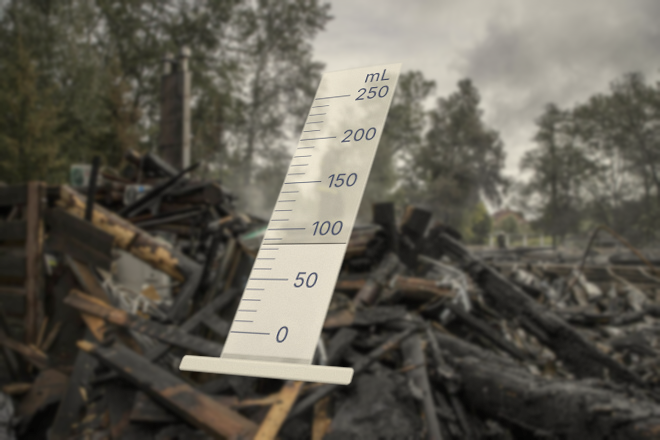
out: 85mL
